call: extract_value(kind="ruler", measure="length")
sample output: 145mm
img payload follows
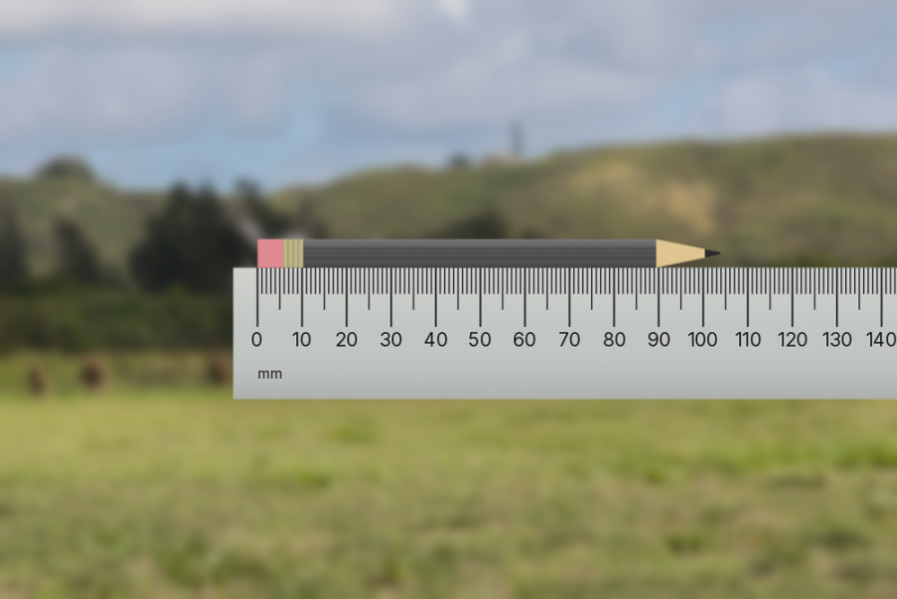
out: 104mm
